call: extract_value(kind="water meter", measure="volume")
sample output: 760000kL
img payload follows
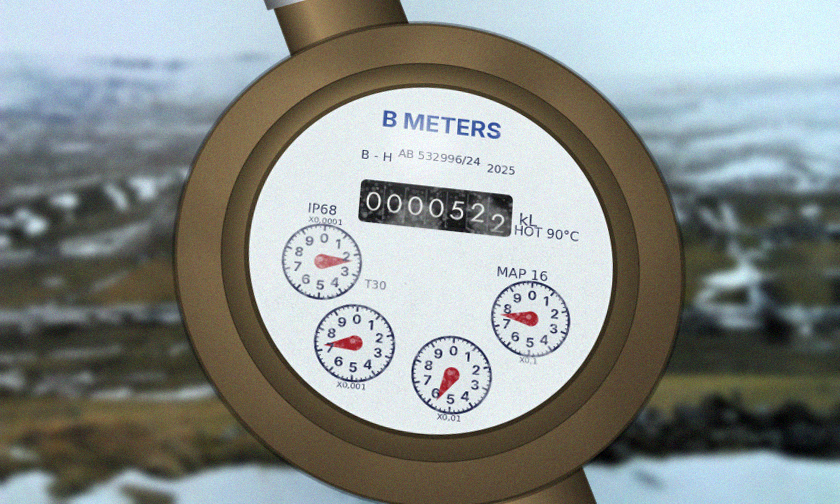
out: 521.7572kL
